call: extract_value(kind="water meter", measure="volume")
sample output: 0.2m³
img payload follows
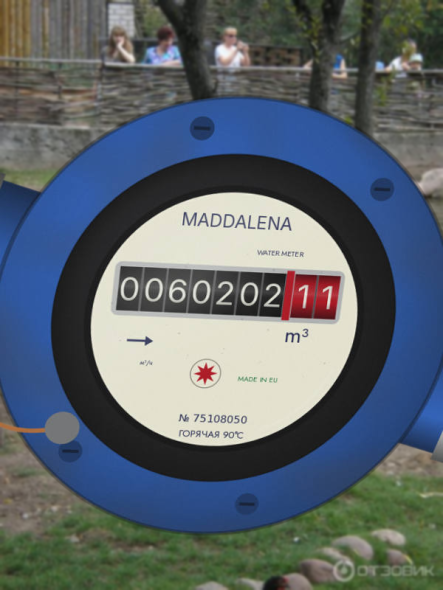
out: 60202.11m³
